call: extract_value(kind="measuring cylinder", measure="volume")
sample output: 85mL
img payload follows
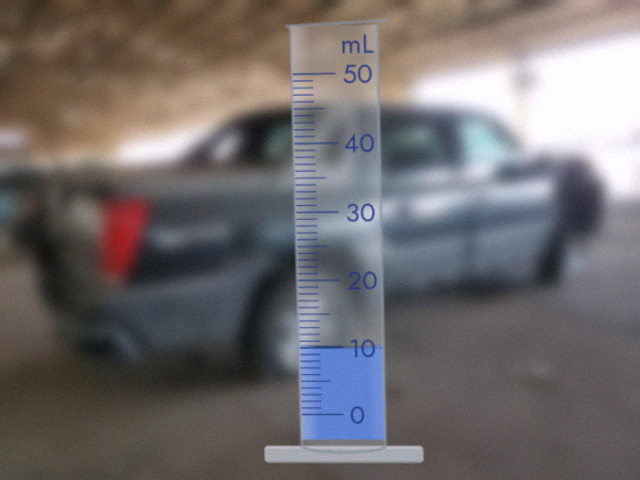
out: 10mL
